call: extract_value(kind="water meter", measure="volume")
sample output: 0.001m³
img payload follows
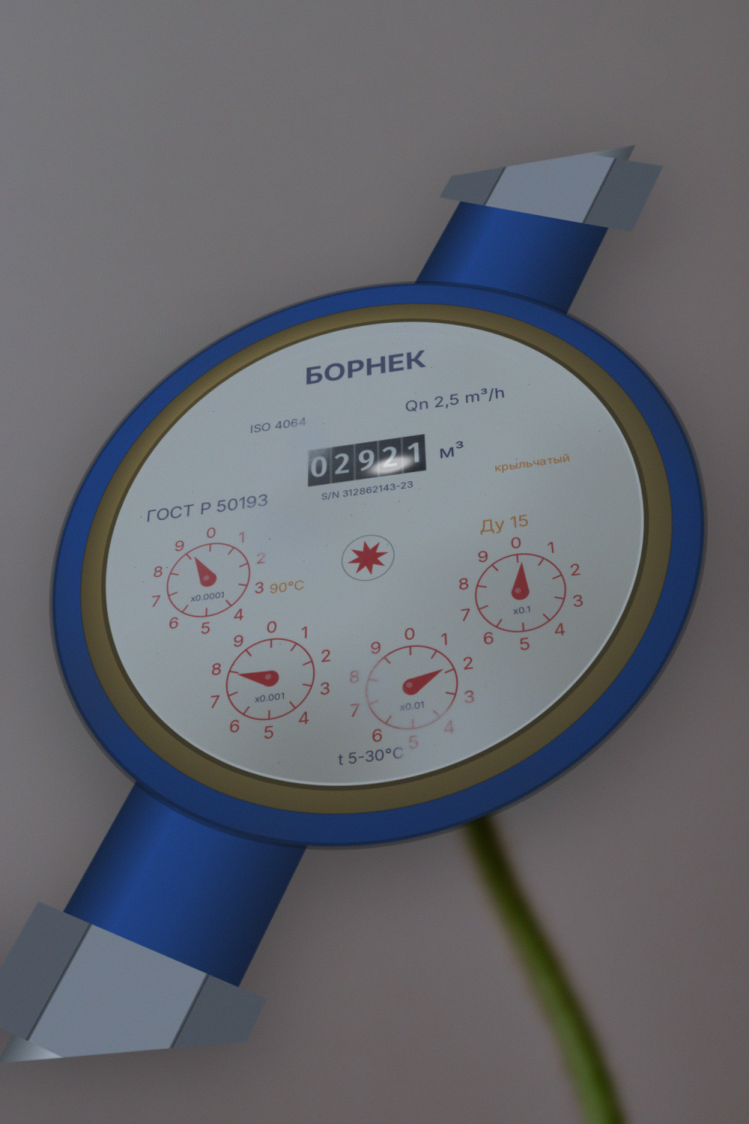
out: 2921.0179m³
